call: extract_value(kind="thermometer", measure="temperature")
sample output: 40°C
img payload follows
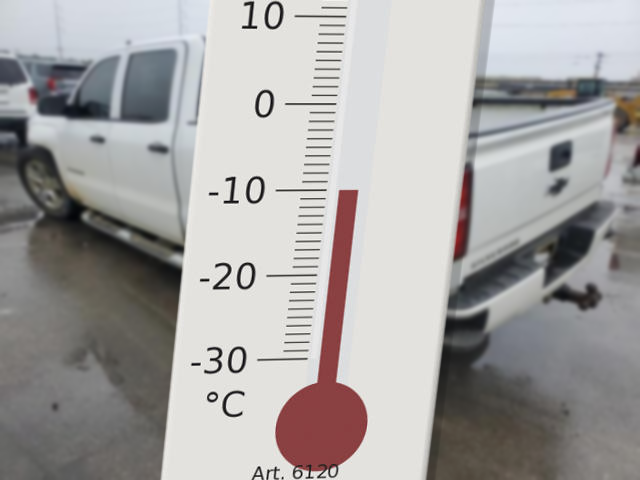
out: -10°C
